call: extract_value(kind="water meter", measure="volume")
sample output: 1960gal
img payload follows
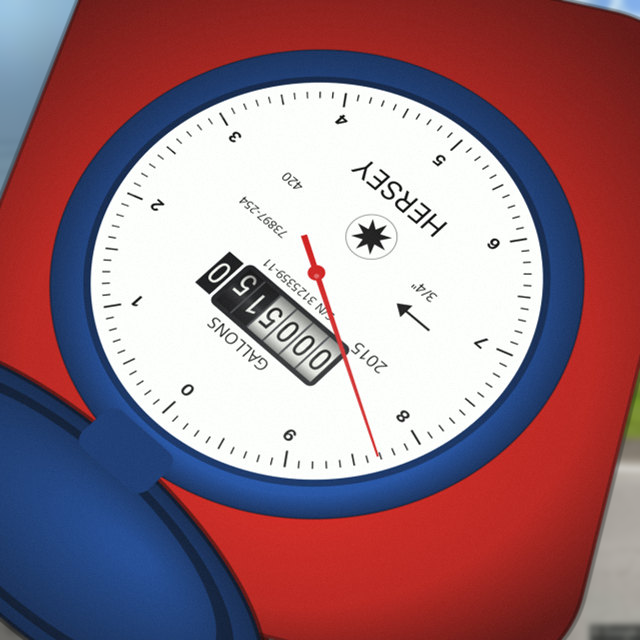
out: 5148.3gal
